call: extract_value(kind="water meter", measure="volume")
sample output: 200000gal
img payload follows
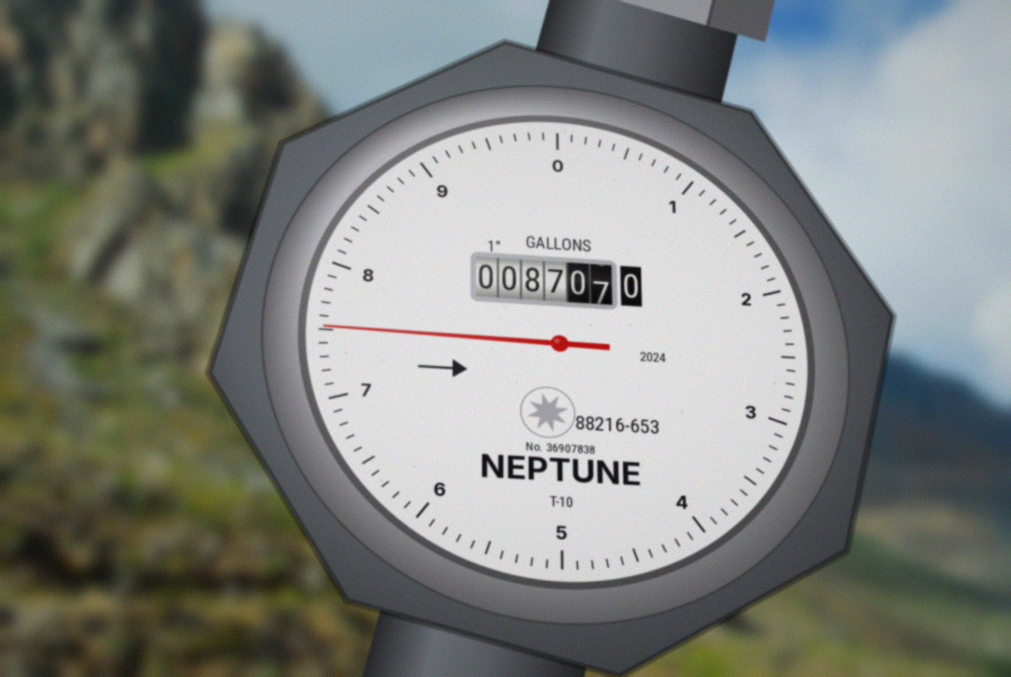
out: 87067.5gal
